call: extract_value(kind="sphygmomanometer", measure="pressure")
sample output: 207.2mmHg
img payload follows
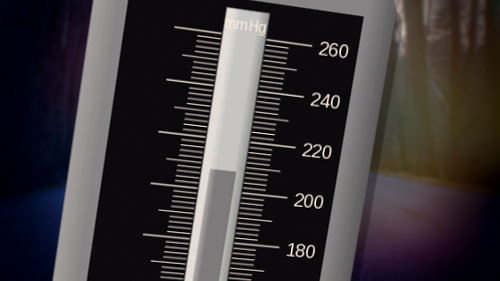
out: 208mmHg
